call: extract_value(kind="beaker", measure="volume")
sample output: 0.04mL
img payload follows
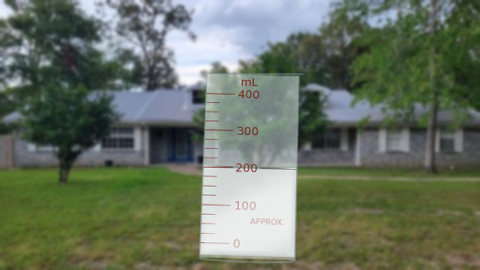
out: 200mL
